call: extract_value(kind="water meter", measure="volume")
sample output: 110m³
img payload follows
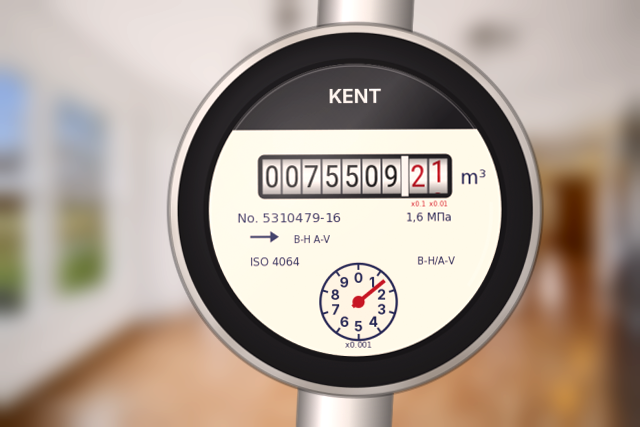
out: 75509.211m³
